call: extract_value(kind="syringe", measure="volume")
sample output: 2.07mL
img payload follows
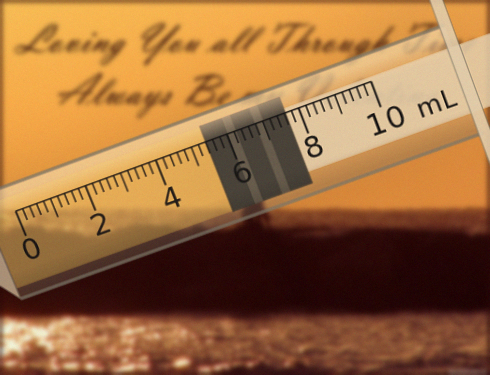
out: 5.4mL
